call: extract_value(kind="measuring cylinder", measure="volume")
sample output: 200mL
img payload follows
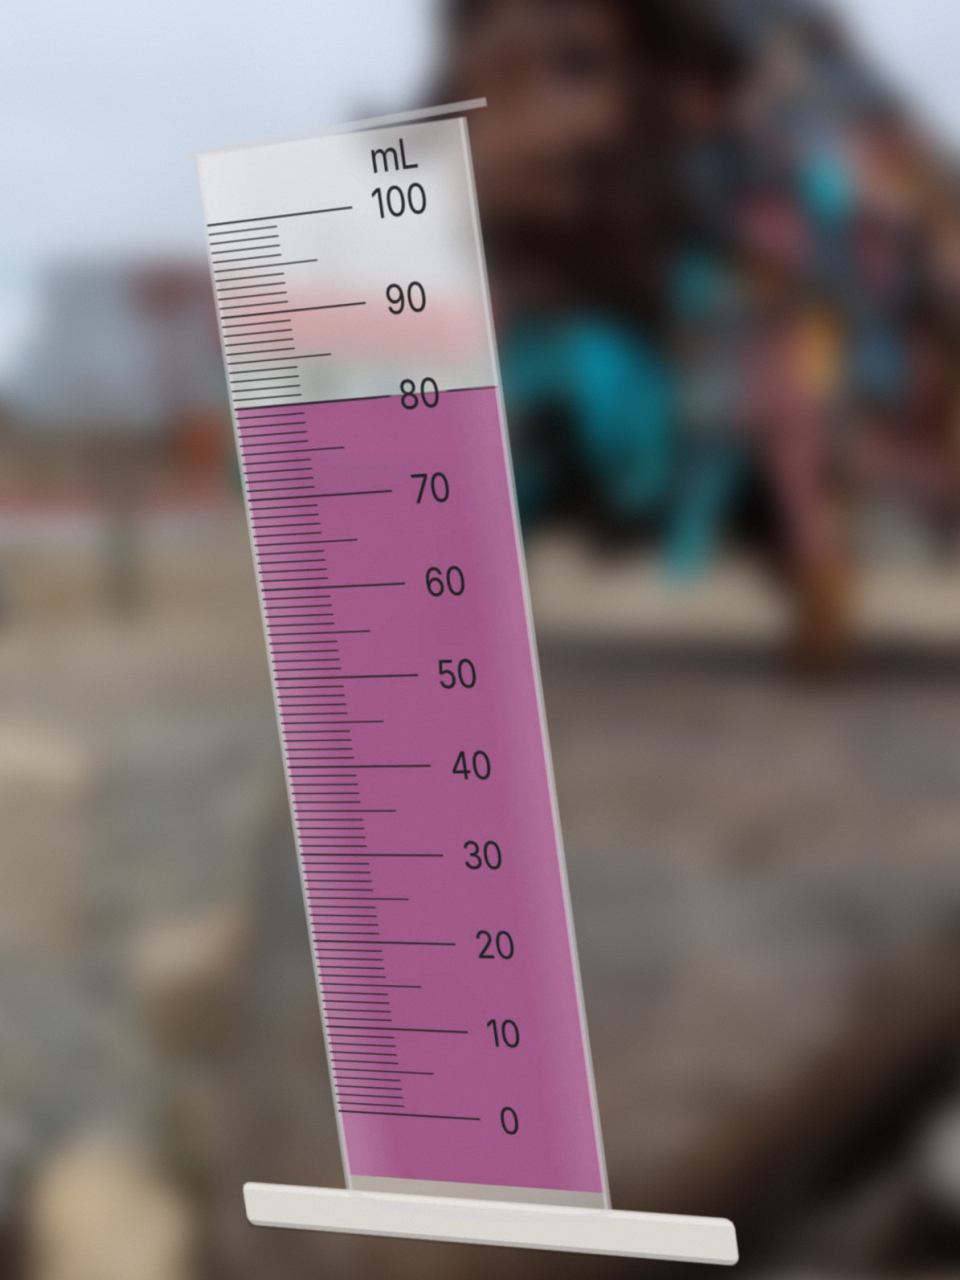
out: 80mL
